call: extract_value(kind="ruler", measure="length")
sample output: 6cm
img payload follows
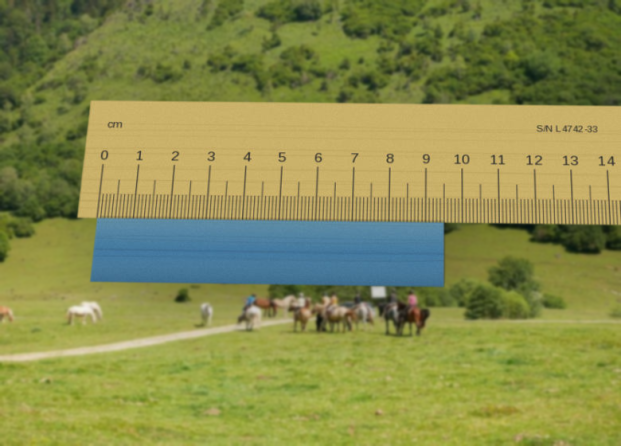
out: 9.5cm
